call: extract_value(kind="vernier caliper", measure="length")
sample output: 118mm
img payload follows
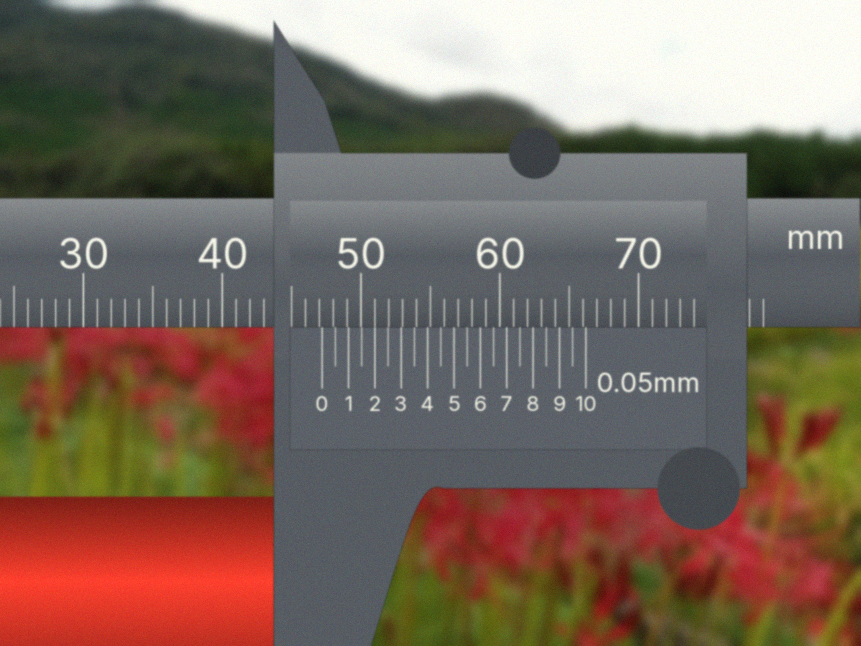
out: 47.2mm
